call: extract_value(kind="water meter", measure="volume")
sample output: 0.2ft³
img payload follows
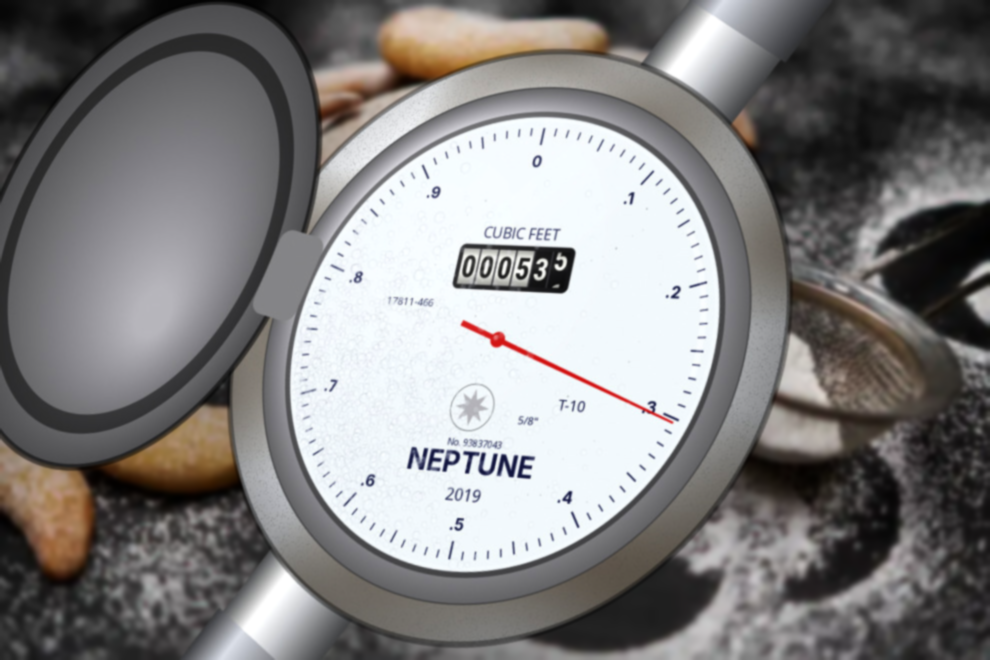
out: 535.30ft³
